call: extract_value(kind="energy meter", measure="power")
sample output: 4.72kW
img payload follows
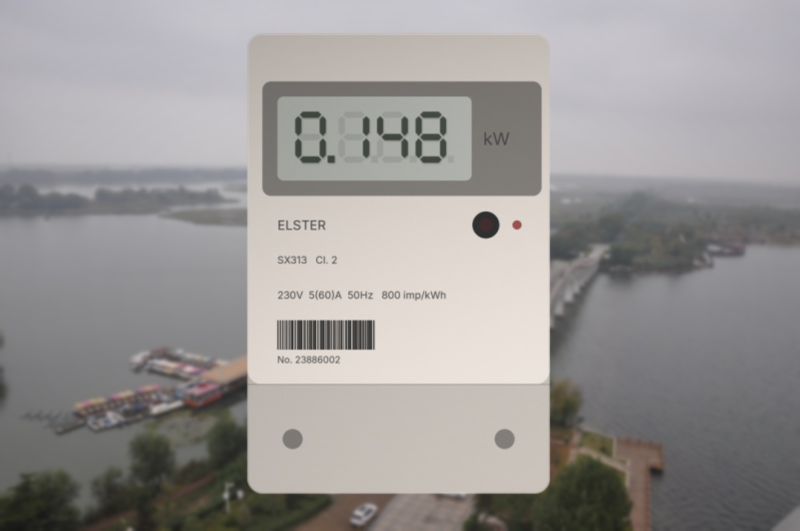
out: 0.148kW
